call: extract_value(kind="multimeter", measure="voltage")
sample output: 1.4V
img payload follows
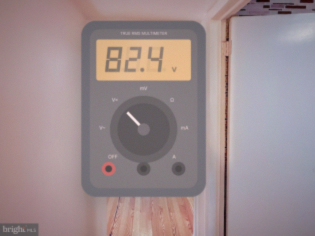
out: 82.4V
